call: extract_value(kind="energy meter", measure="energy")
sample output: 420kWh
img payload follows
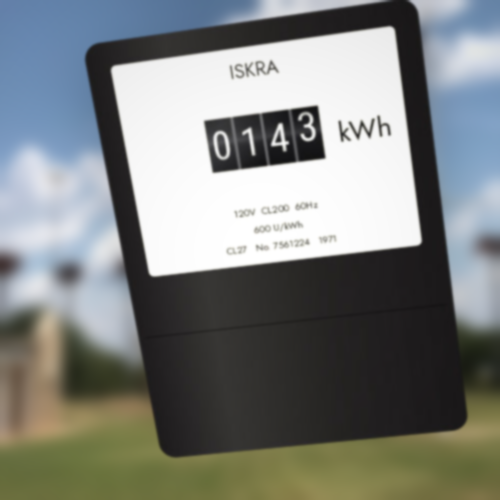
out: 143kWh
